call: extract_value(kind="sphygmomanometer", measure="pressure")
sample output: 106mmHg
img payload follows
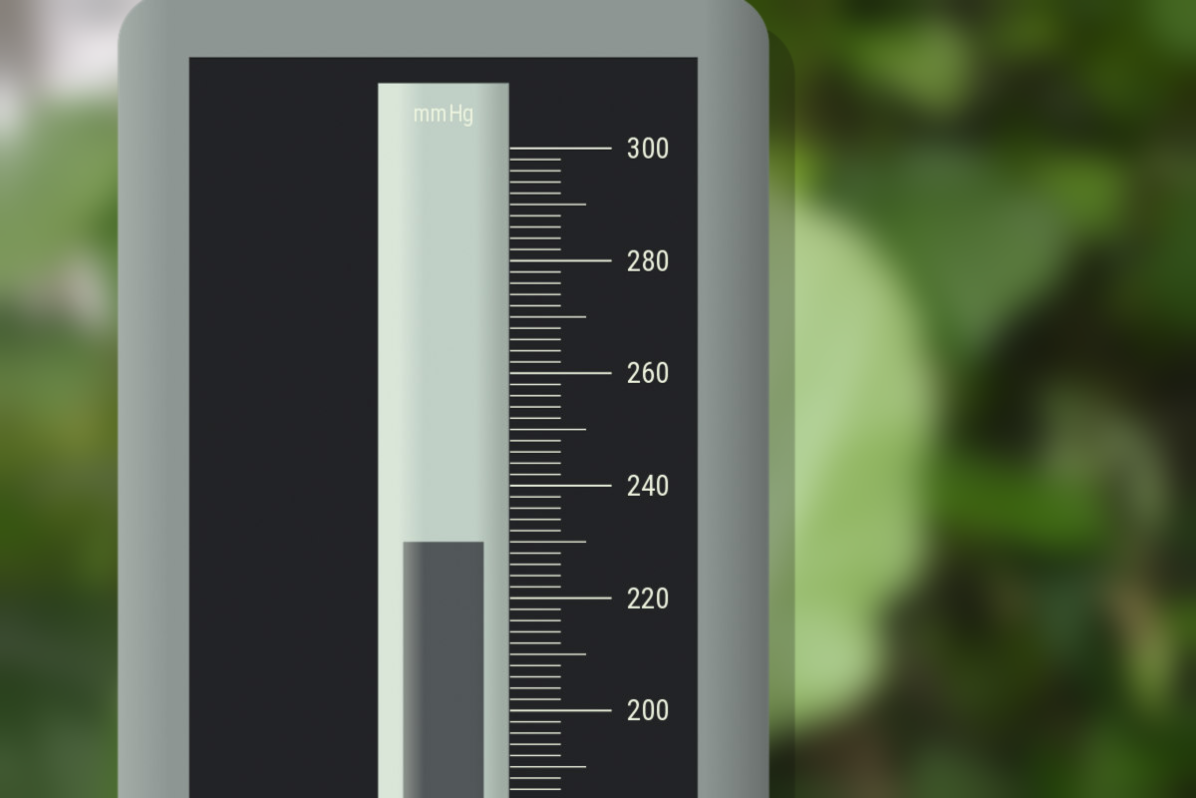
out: 230mmHg
